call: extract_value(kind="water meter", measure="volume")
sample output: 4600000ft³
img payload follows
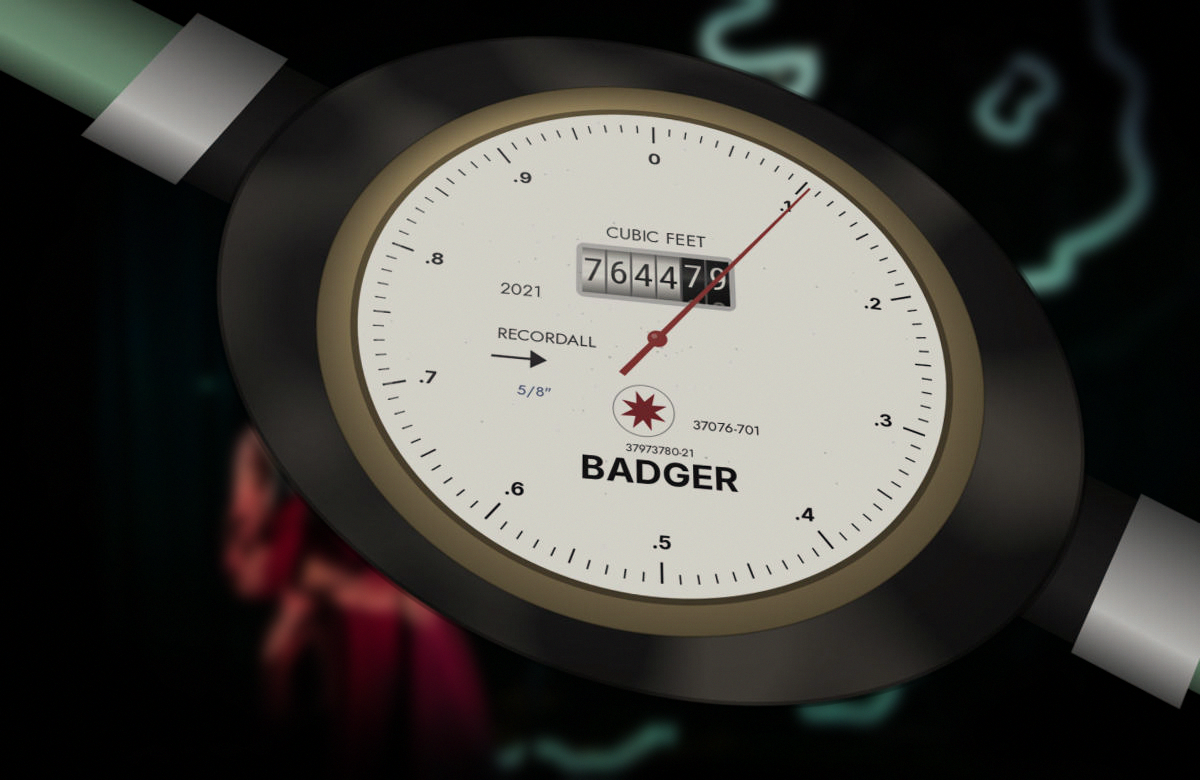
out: 764479.10ft³
